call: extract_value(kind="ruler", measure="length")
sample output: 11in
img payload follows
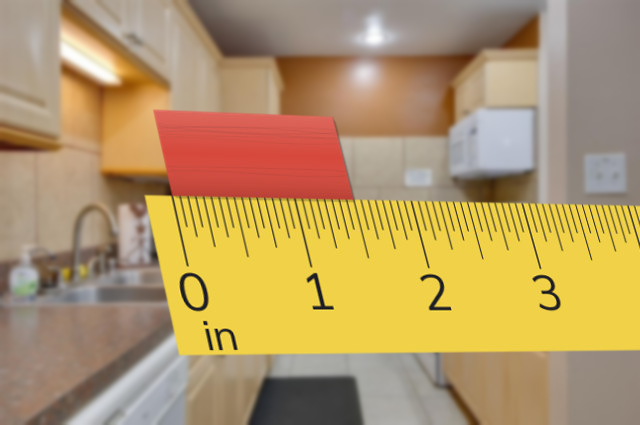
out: 1.5in
